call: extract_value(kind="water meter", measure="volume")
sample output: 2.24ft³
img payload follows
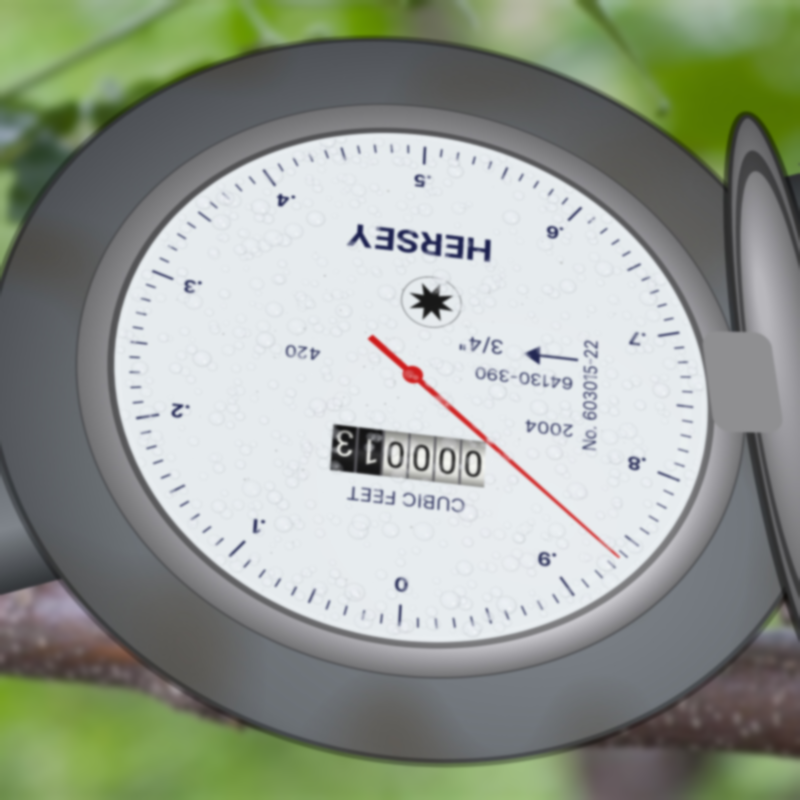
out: 12.86ft³
